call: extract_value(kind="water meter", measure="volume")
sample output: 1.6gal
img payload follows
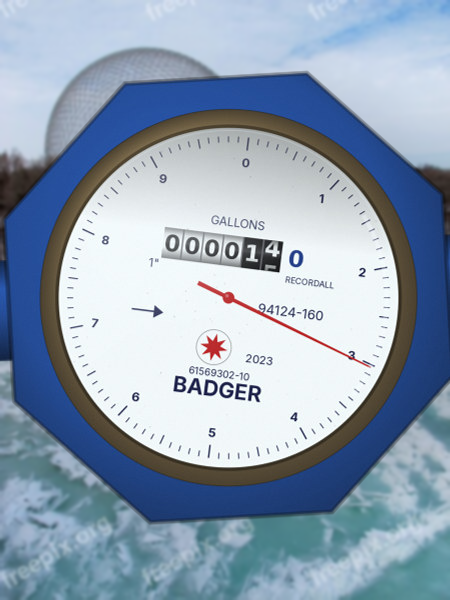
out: 143.0gal
